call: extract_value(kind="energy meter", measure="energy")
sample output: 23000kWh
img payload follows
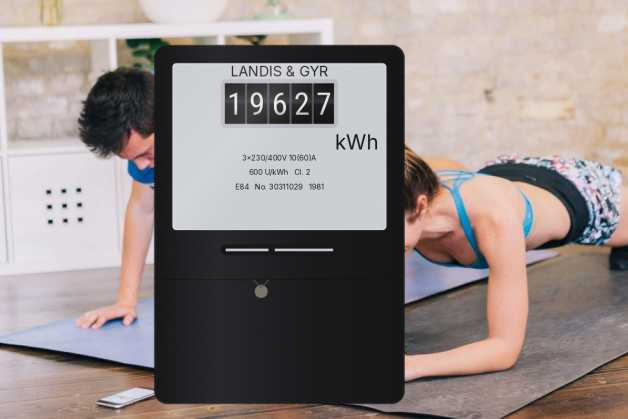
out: 19627kWh
